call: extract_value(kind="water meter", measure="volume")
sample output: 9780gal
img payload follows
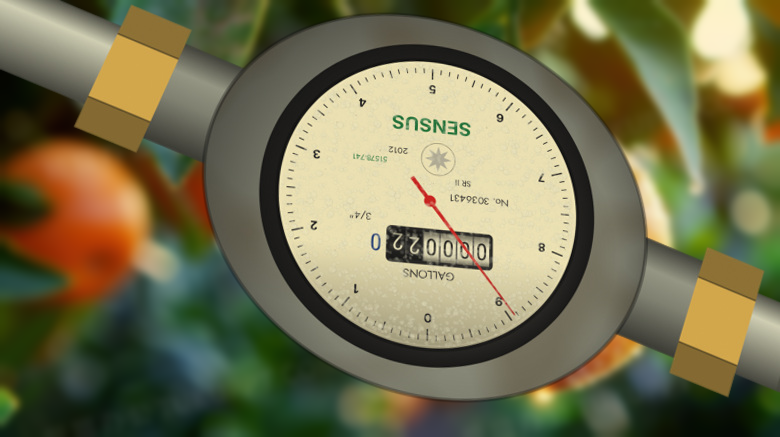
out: 218.9gal
